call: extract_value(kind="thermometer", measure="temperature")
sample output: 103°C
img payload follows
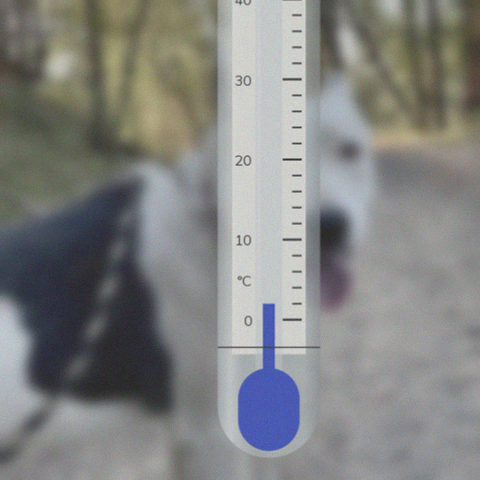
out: 2°C
